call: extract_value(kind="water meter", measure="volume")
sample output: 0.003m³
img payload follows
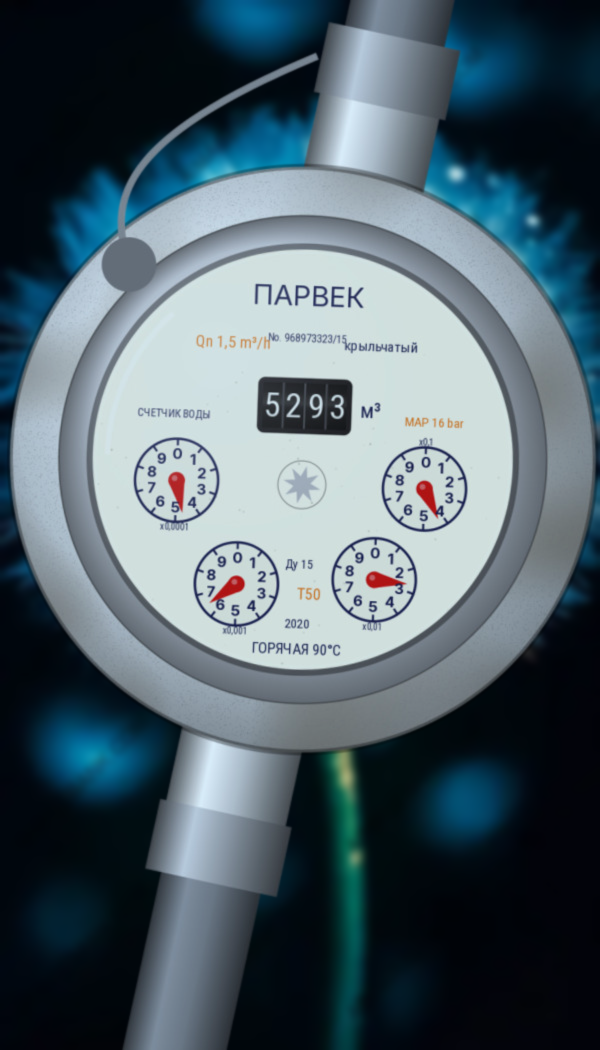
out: 5293.4264m³
